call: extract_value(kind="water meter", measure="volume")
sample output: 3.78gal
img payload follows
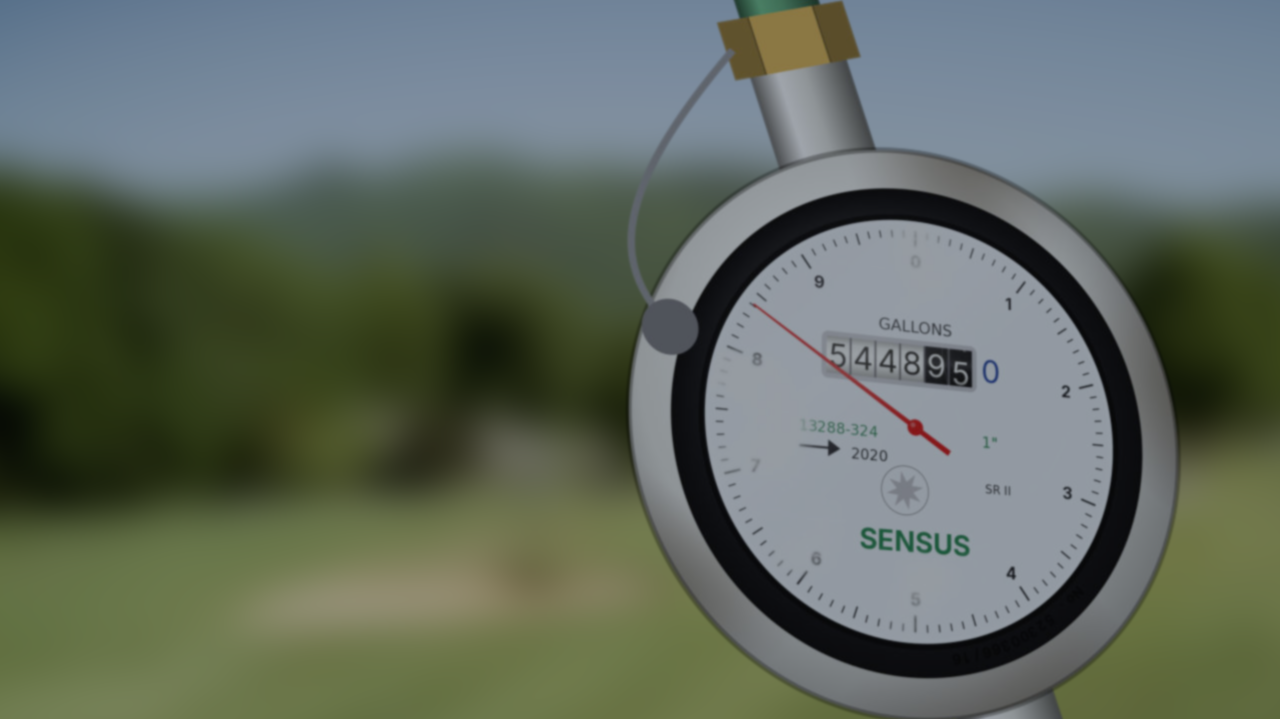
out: 5448948.4gal
